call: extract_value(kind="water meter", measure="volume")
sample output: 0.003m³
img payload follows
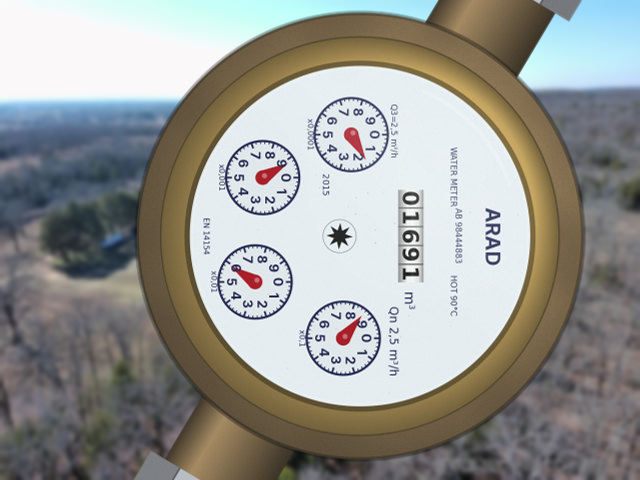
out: 1691.8591m³
